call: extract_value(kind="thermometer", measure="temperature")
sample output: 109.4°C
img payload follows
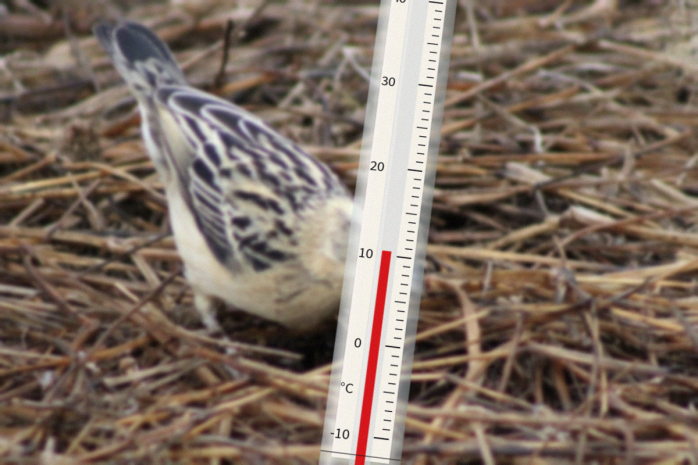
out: 10.5°C
